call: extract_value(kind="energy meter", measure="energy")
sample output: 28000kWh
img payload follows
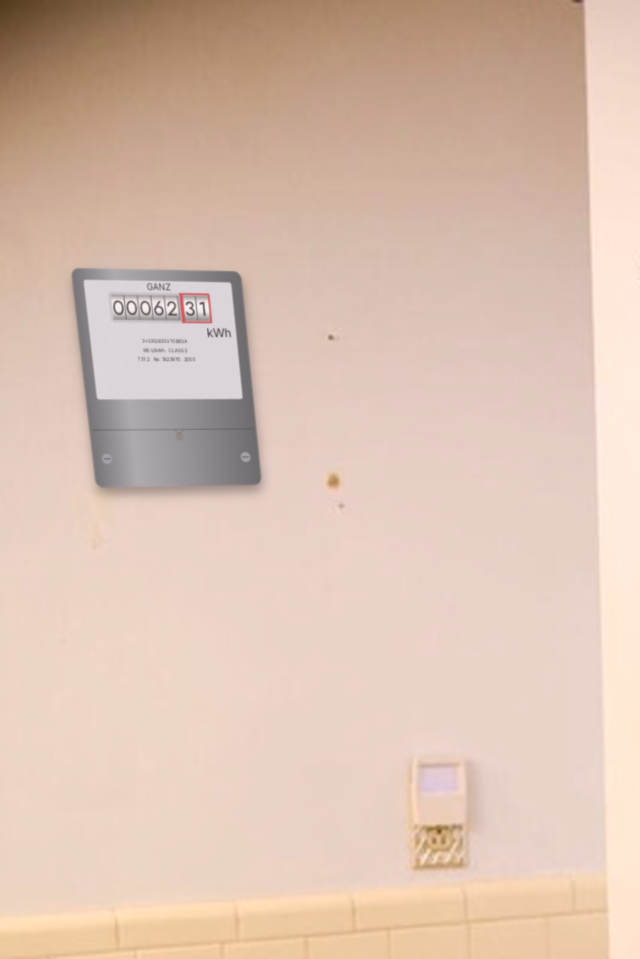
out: 62.31kWh
